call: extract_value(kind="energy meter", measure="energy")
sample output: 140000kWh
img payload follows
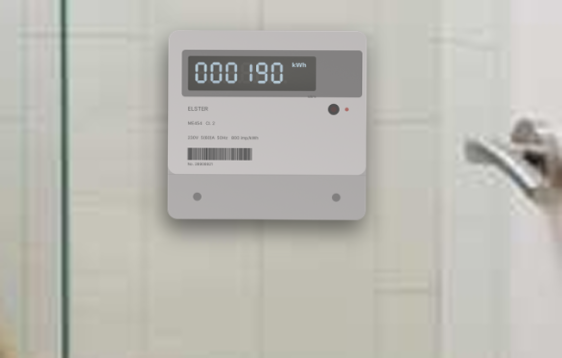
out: 190kWh
